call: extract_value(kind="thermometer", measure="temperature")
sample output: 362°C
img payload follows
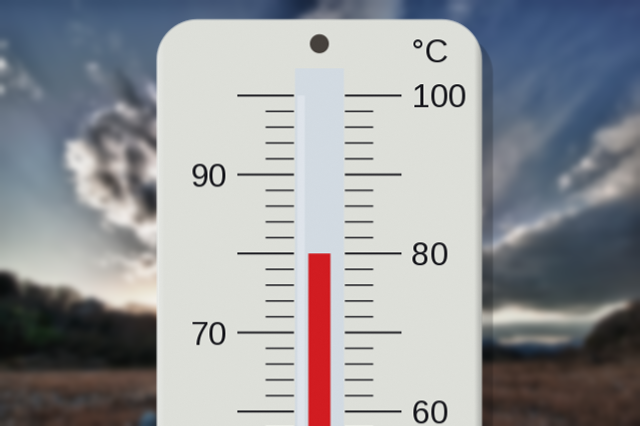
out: 80°C
